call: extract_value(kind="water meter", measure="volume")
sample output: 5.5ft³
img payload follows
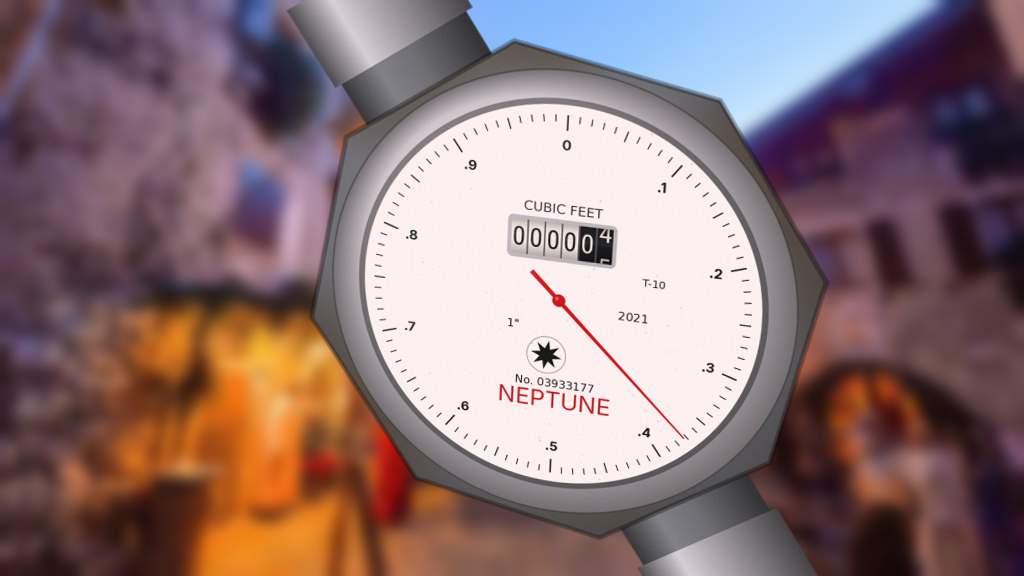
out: 4.37ft³
